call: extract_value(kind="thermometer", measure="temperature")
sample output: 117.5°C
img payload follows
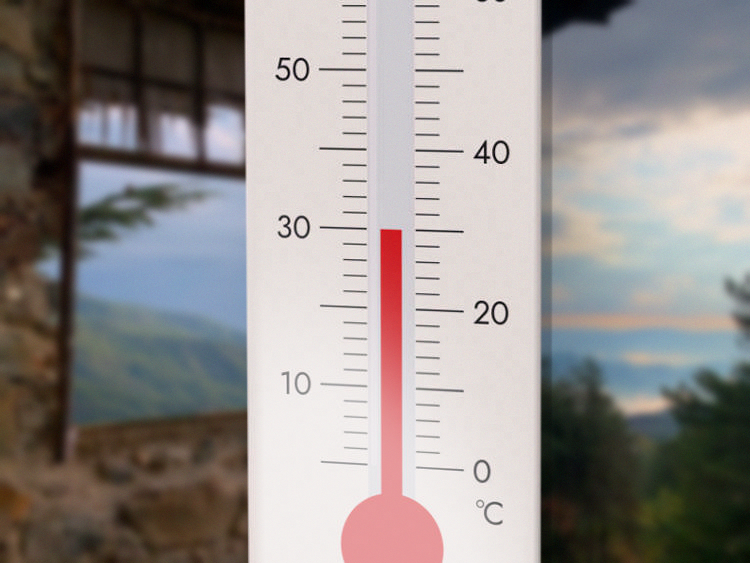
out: 30°C
